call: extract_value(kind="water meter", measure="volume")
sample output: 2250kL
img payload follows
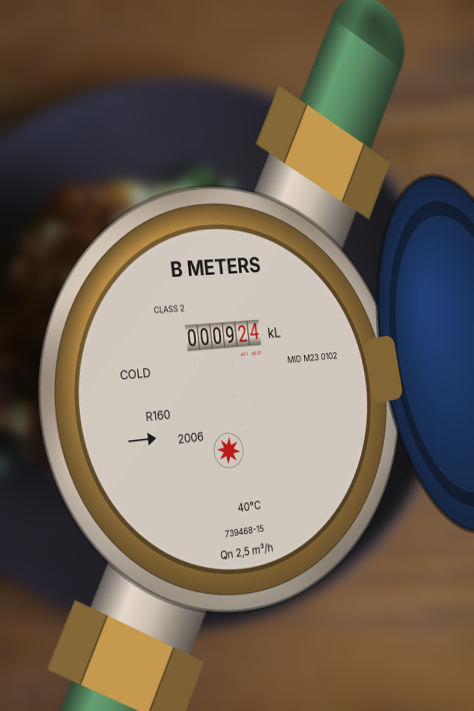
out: 9.24kL
